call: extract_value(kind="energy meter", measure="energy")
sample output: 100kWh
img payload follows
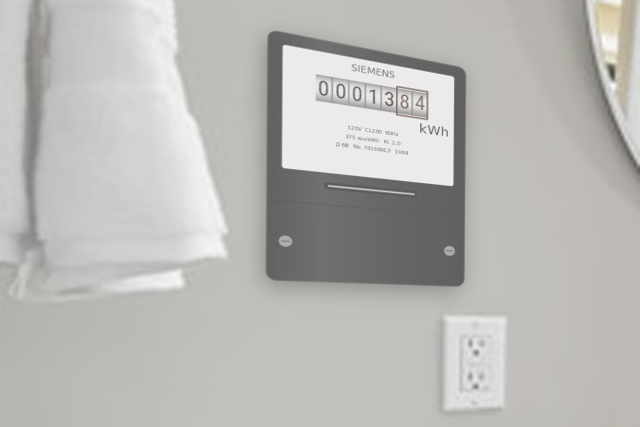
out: 13.84kWh
